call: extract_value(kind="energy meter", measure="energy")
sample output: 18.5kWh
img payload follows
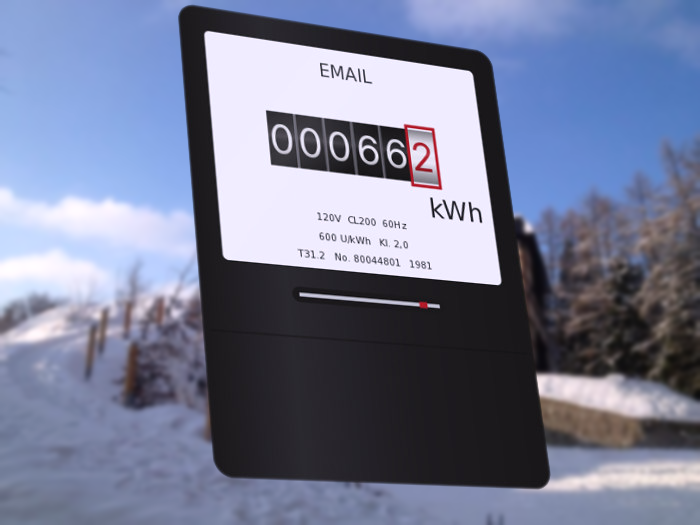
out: 66.2kWh
